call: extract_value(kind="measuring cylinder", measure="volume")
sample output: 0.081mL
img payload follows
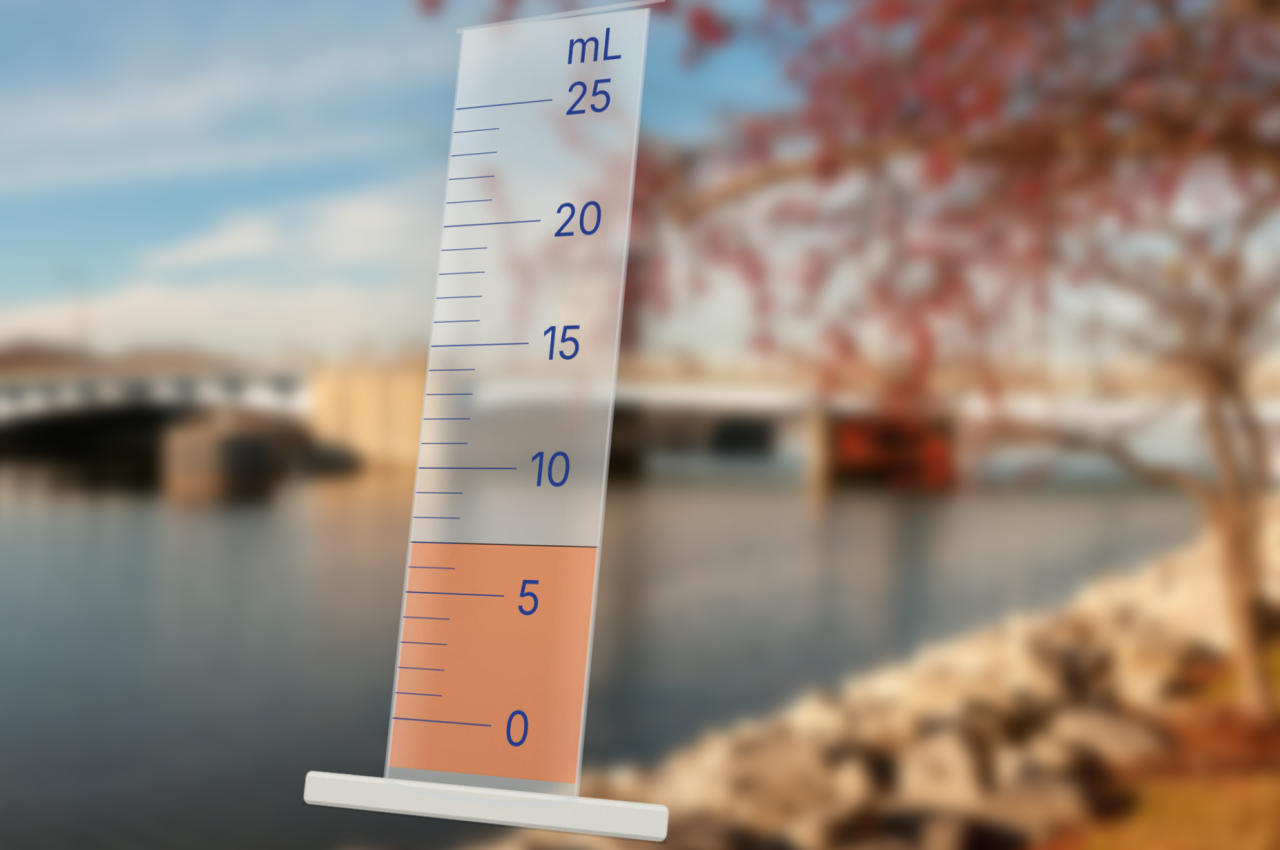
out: 7mL
